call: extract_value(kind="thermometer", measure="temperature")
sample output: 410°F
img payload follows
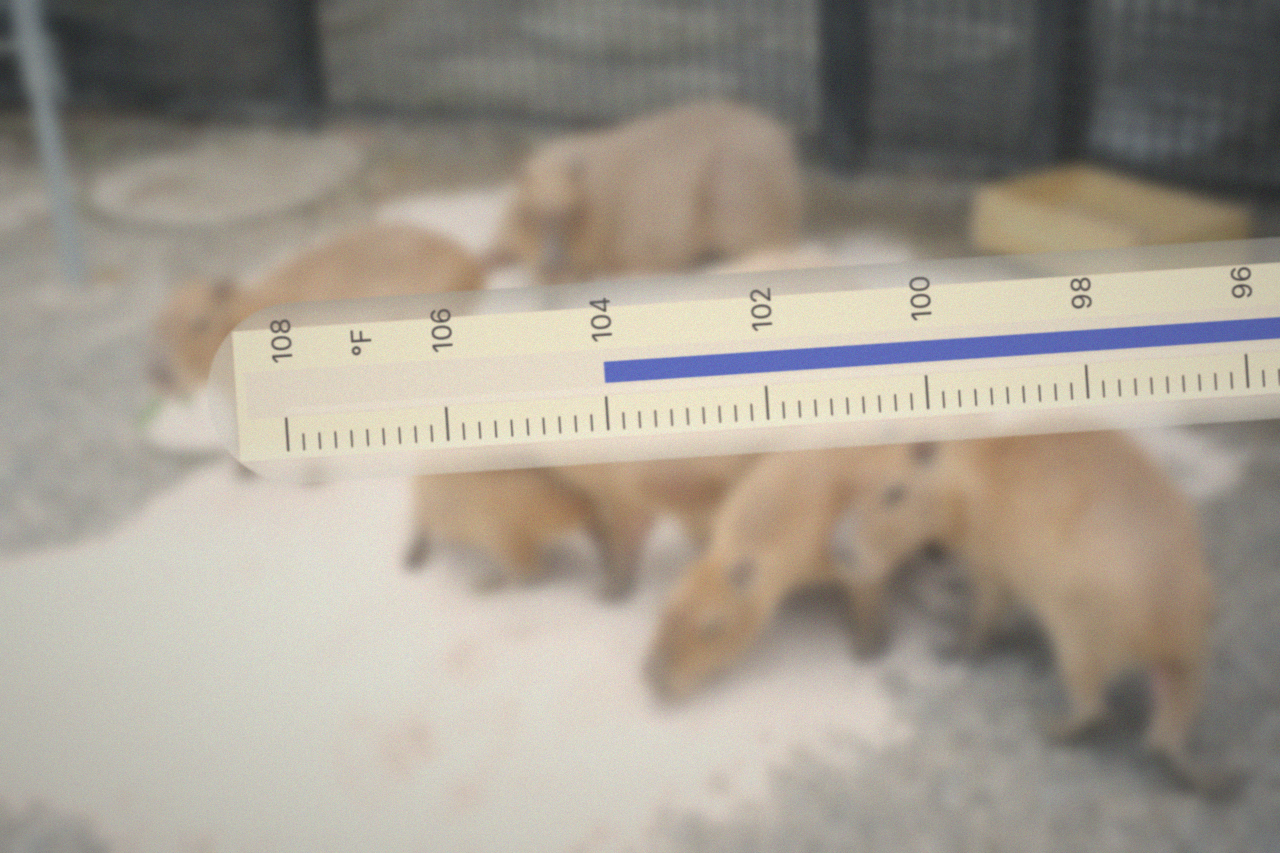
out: 104°F
